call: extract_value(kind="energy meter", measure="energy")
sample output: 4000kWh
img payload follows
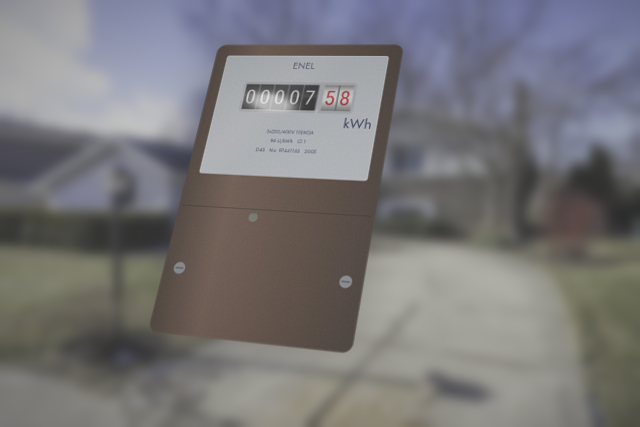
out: 7.58kWh
